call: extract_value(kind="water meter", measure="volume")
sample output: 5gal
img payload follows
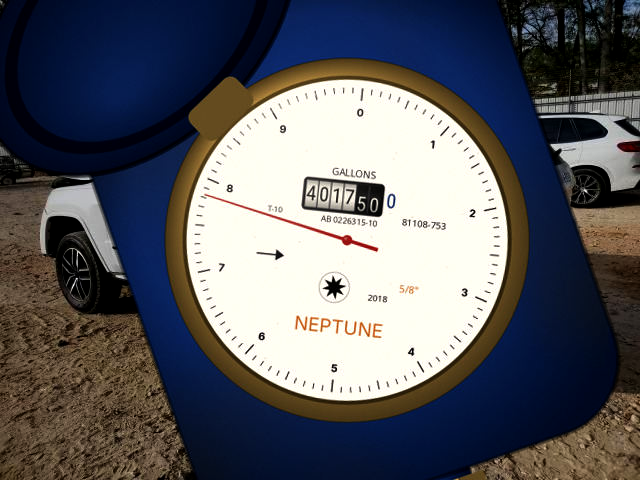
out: 4017497.8gal
